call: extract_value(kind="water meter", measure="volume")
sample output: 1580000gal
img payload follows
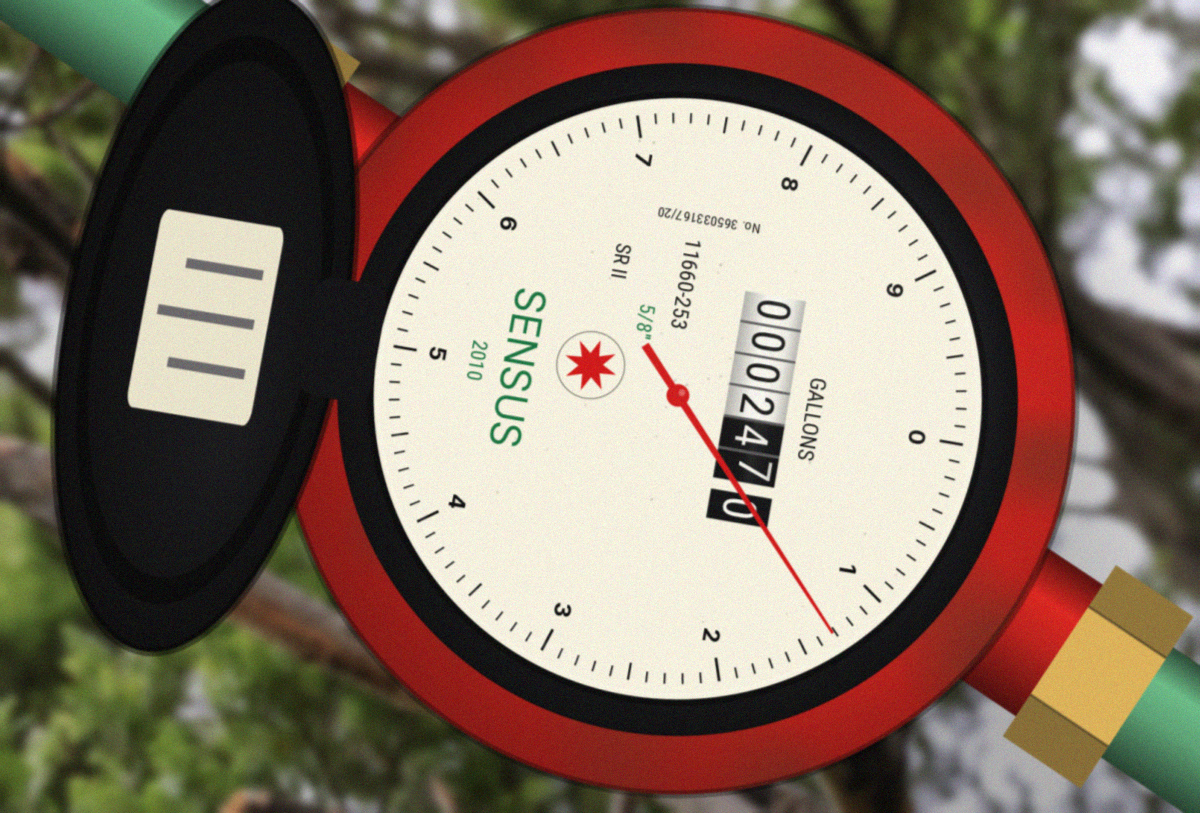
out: 2471.3gal
